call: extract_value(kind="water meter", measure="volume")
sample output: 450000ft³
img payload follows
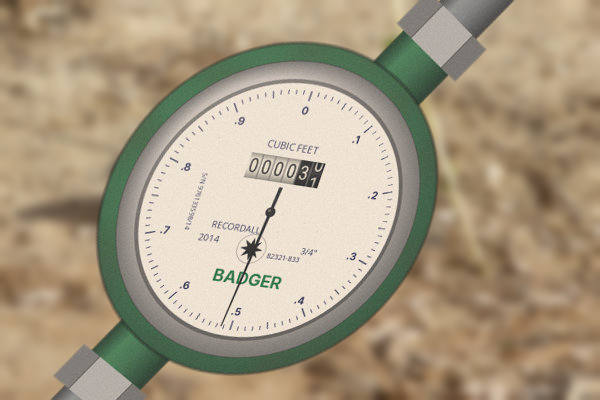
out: 30.51ft³
